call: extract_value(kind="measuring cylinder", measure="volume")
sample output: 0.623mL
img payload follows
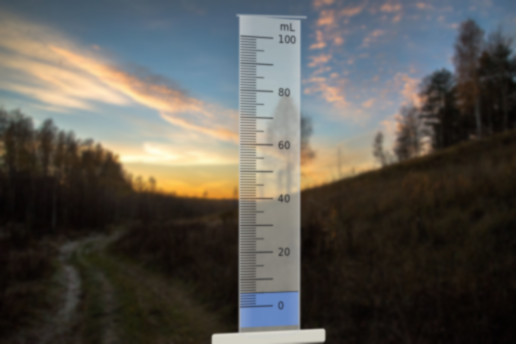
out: 5mL
